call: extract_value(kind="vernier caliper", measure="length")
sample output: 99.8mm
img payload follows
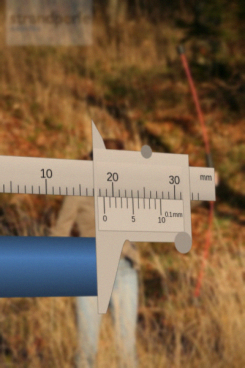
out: 18.6mm
